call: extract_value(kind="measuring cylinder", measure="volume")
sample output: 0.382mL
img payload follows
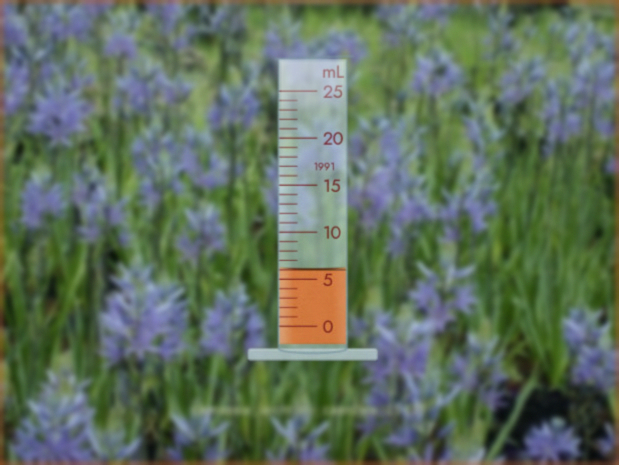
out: 6mL
